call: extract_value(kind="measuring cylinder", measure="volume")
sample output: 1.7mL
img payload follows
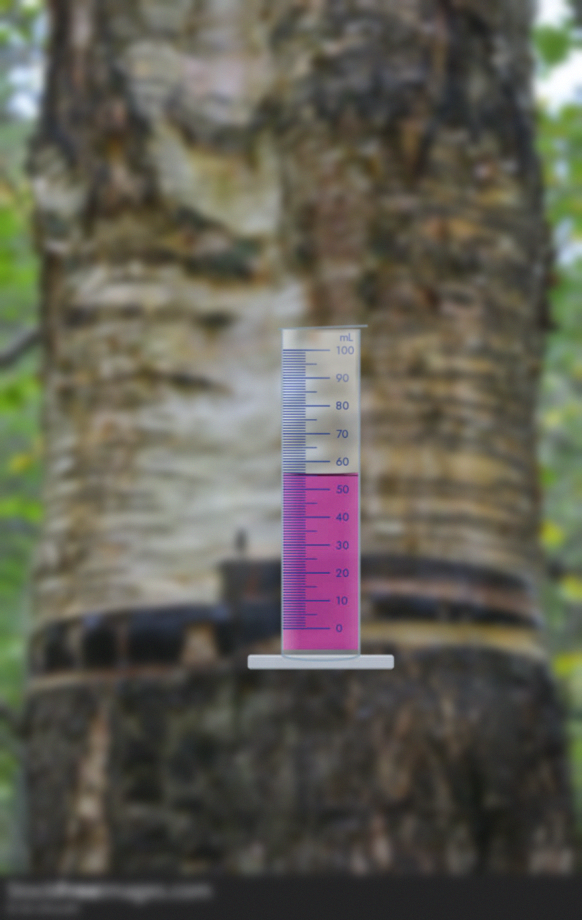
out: 55mL
